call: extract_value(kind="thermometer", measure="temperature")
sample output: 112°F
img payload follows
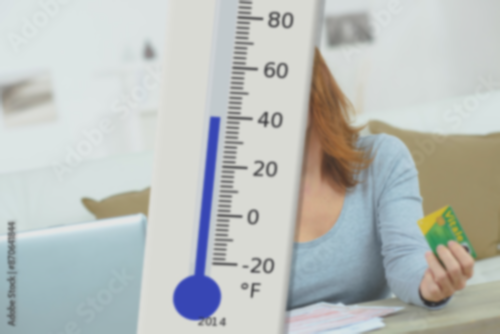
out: 40°F
